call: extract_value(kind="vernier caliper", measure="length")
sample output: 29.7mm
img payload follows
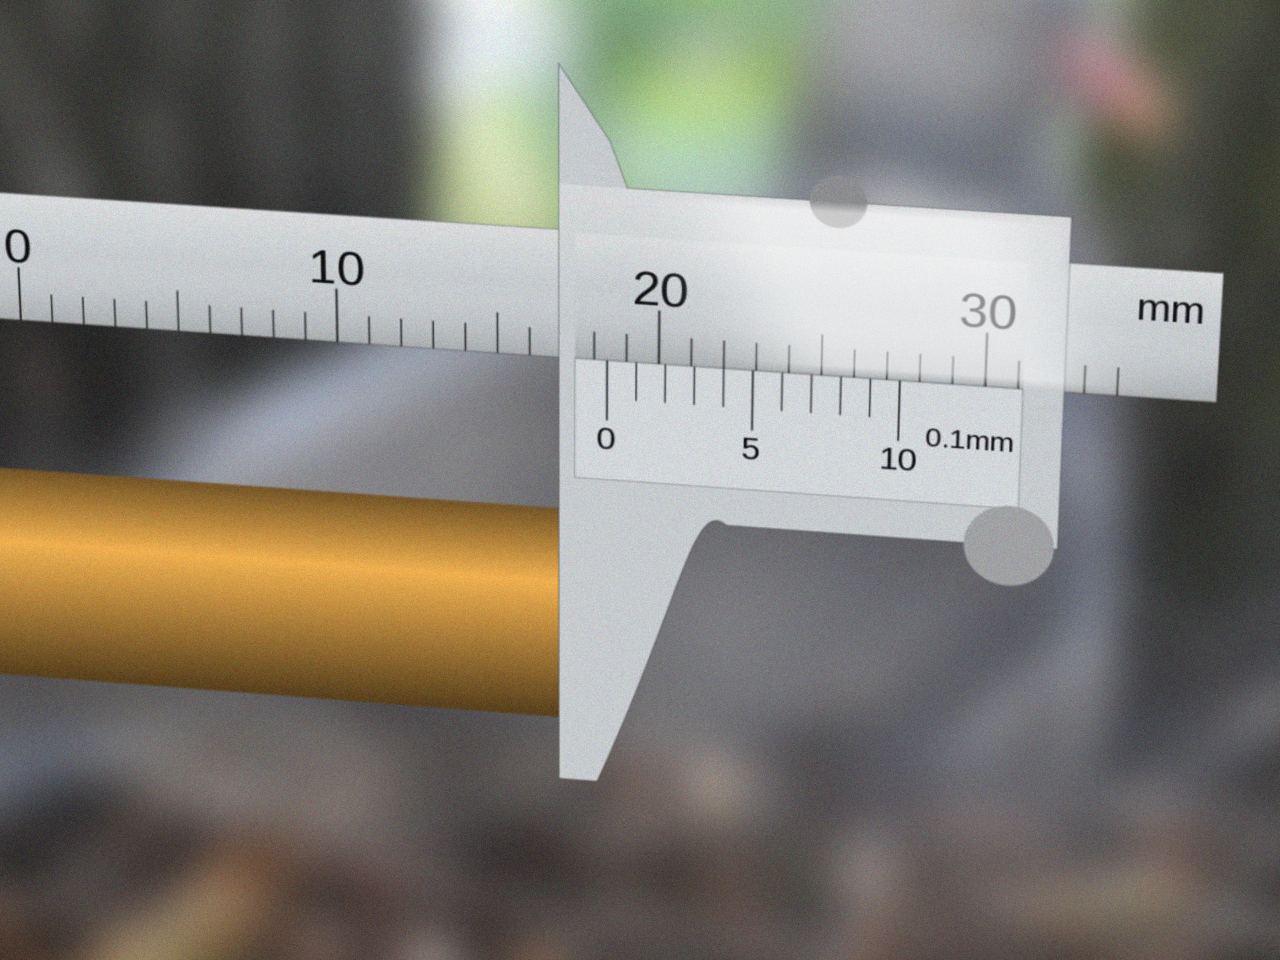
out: 18.4mm
